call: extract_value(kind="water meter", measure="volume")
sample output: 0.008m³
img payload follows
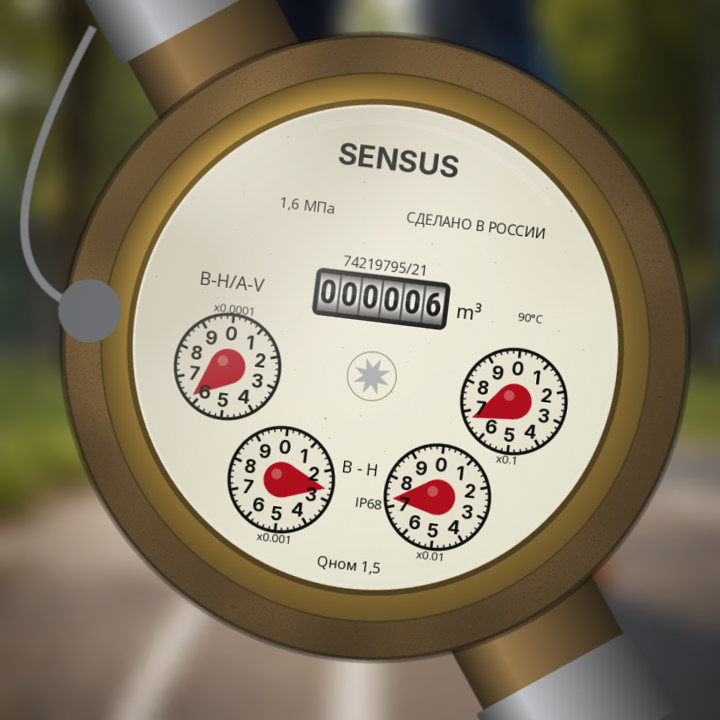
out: 6.6726m³
